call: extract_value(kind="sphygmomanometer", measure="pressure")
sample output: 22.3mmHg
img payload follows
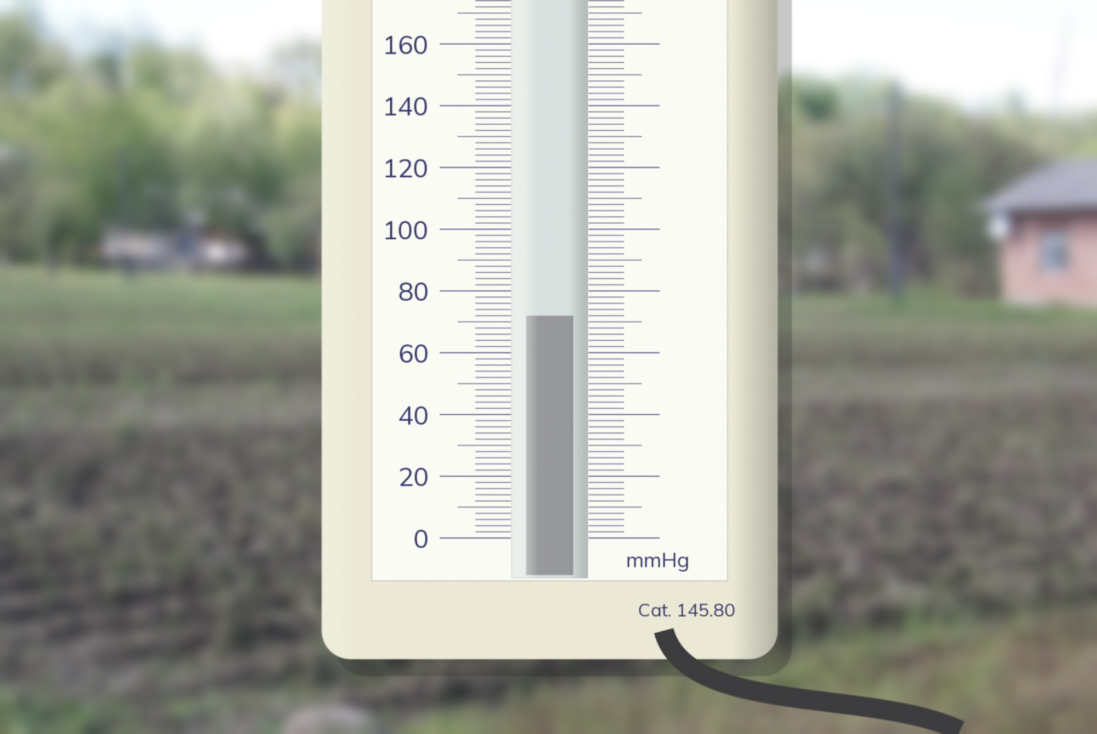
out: 72mmHg
